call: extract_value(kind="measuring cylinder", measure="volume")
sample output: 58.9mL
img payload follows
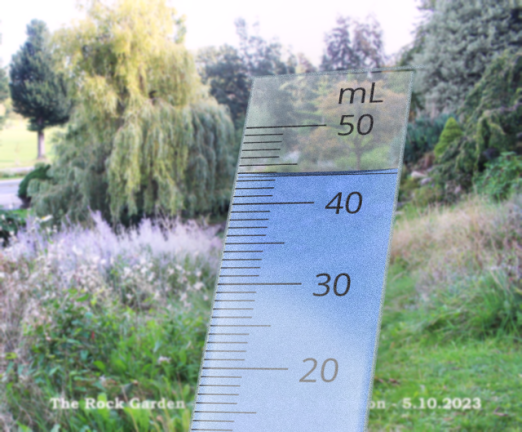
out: 43.5mL
